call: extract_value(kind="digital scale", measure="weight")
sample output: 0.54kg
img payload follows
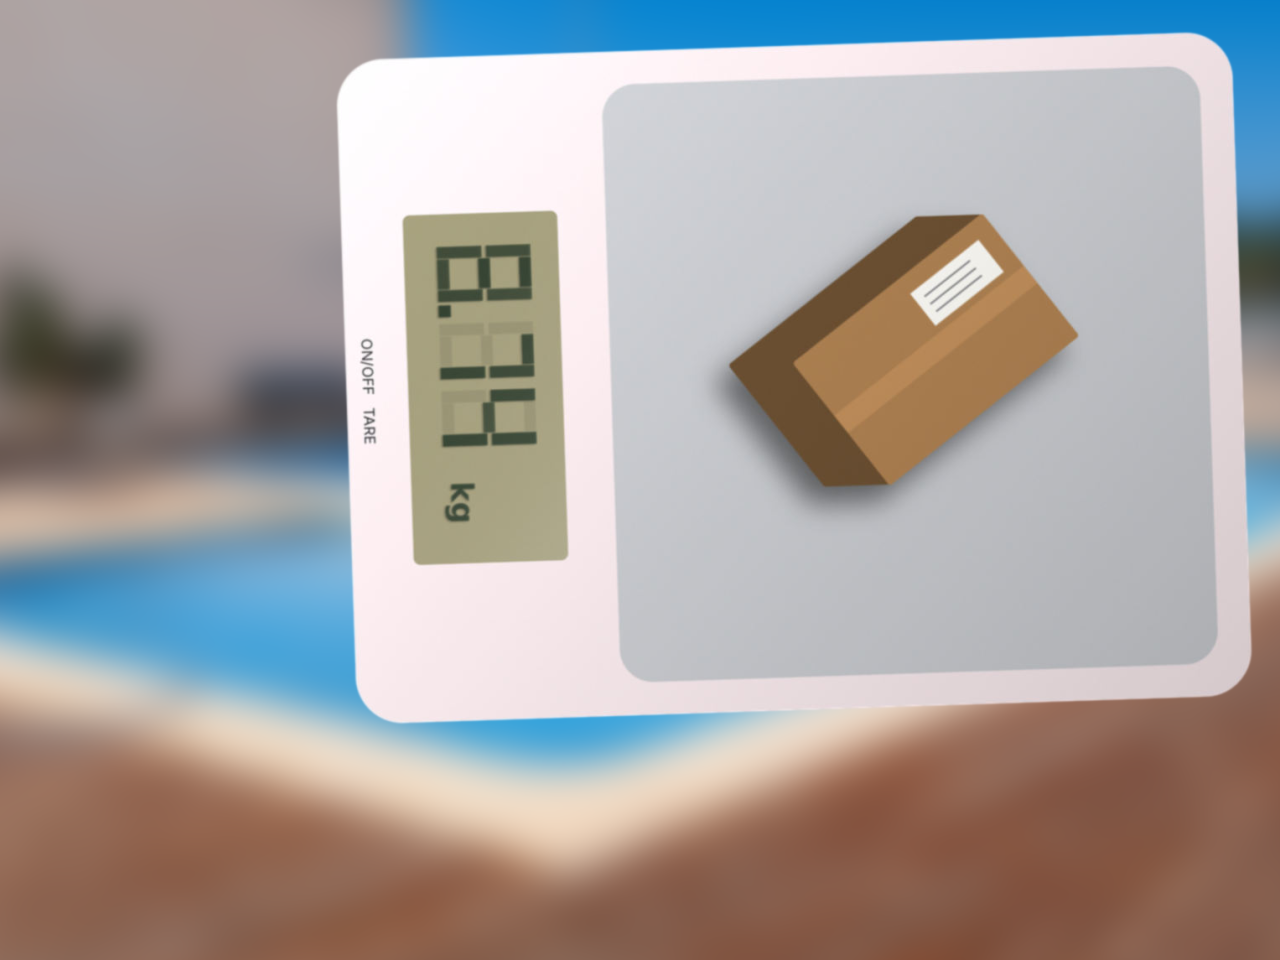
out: 8.74kg
